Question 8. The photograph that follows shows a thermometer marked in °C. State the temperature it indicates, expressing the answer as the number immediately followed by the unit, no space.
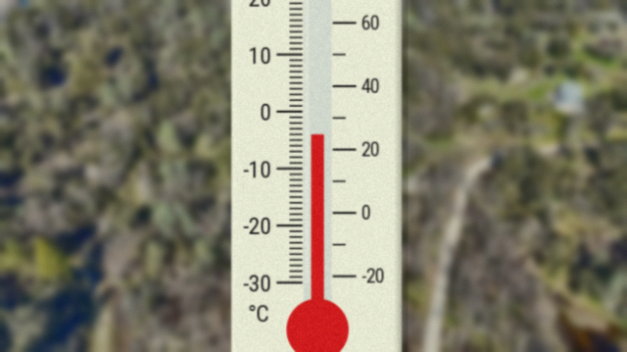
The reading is -4°C
